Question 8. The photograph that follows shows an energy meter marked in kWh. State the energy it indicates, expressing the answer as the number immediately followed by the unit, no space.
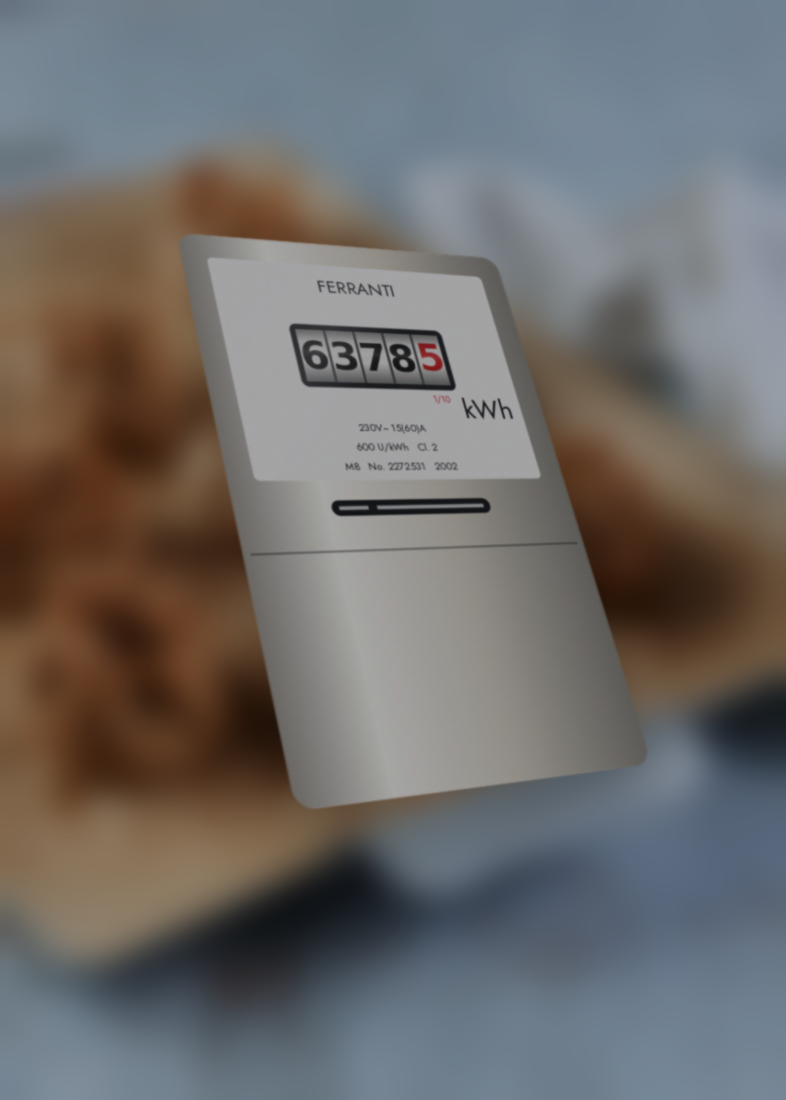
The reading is 6378.5kWh
